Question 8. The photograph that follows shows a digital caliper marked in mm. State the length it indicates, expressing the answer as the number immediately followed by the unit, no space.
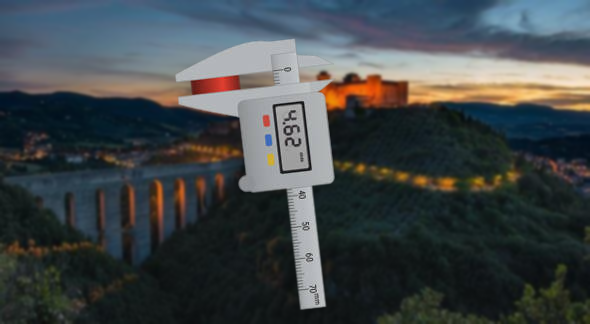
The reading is 4.62mm
